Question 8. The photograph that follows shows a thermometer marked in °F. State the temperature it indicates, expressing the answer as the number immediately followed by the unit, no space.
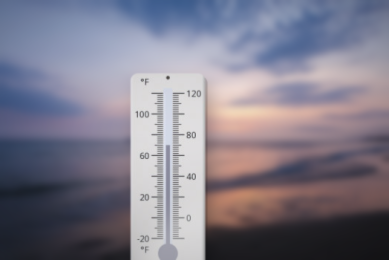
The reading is 70°F
